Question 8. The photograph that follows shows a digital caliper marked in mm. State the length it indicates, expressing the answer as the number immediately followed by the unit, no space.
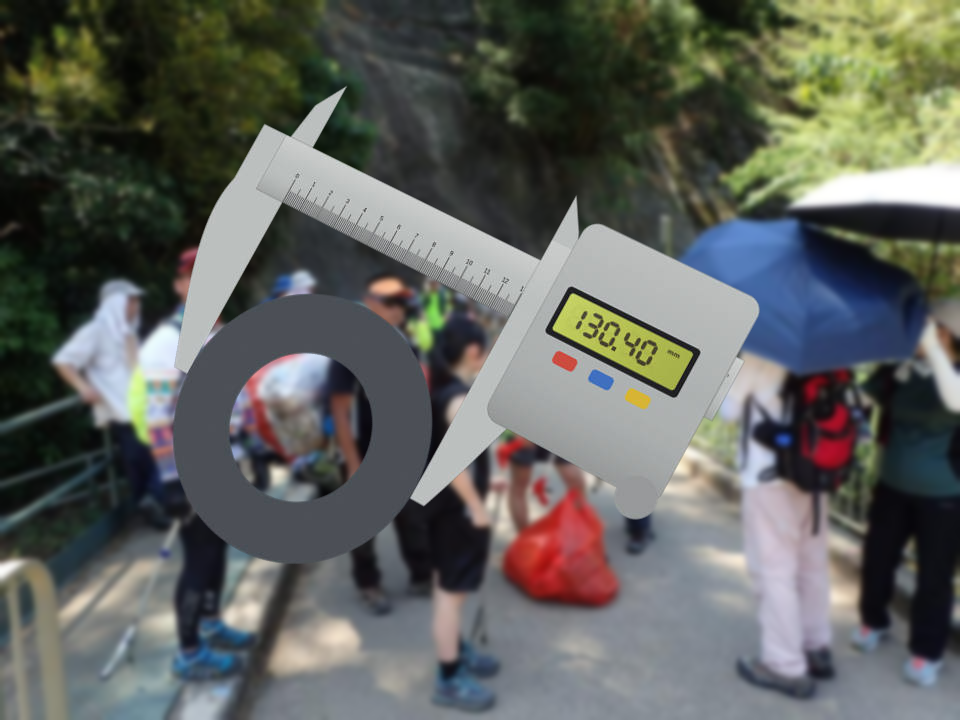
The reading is 130.40mm
